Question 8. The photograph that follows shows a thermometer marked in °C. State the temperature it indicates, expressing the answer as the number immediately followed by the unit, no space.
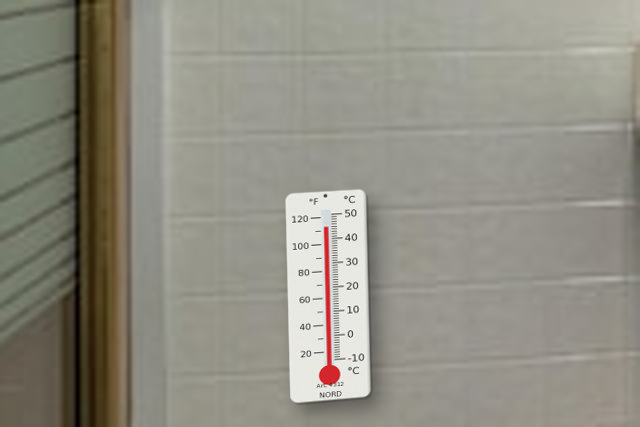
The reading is 45°C
